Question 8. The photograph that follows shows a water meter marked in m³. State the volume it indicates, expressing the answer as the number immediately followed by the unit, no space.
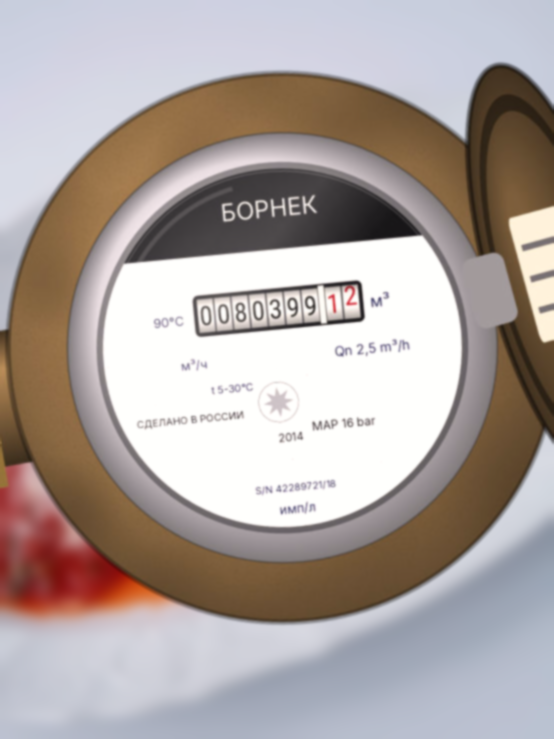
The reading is 80399.12m³
